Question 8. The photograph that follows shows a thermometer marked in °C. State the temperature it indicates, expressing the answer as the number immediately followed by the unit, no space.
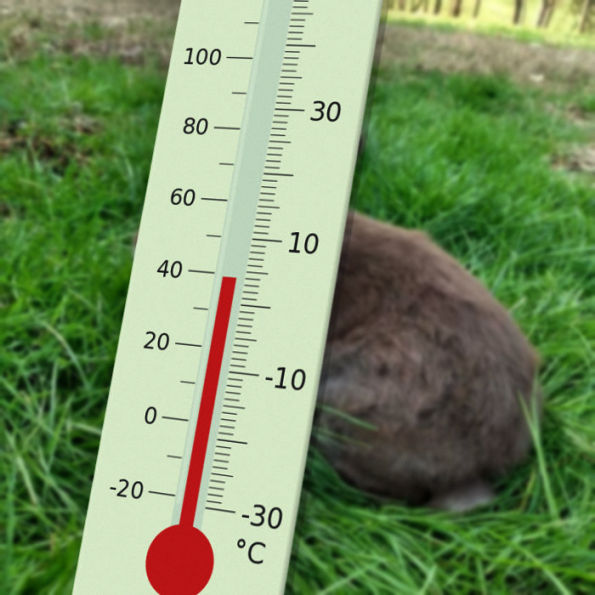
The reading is 4°C
